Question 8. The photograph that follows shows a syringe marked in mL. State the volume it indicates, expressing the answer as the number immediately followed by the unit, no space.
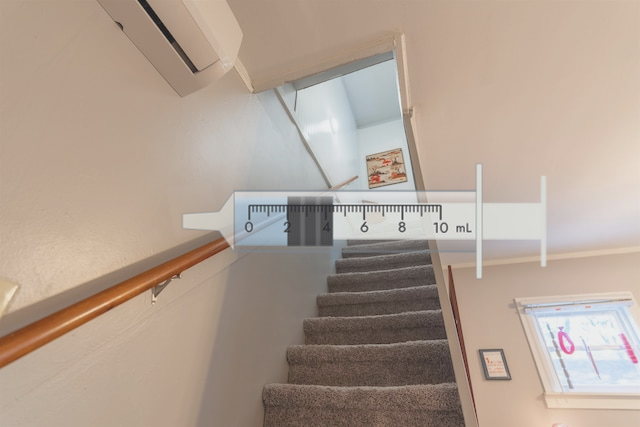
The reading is 2mL
